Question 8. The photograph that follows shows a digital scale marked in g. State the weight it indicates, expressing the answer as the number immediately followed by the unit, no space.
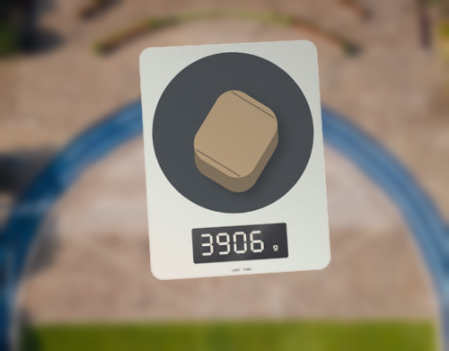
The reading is 3906g
